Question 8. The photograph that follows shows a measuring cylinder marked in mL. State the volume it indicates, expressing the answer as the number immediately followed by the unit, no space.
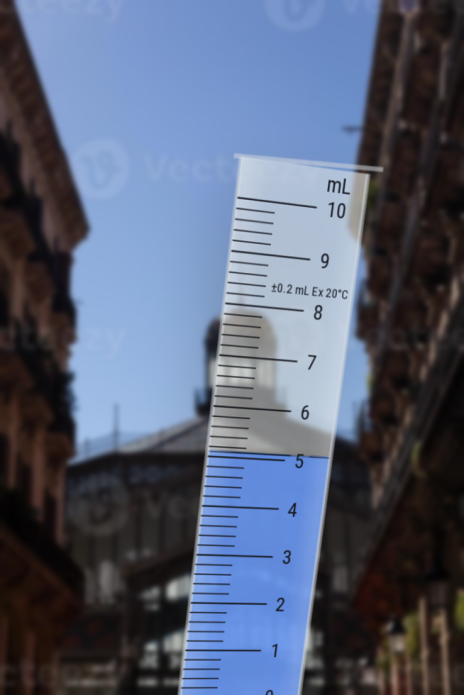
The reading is 5.1mL
